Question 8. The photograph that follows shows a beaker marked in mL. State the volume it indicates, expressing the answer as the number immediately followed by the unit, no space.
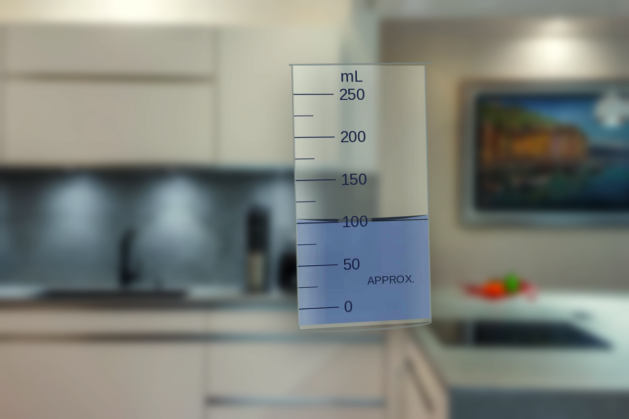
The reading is 100mL
